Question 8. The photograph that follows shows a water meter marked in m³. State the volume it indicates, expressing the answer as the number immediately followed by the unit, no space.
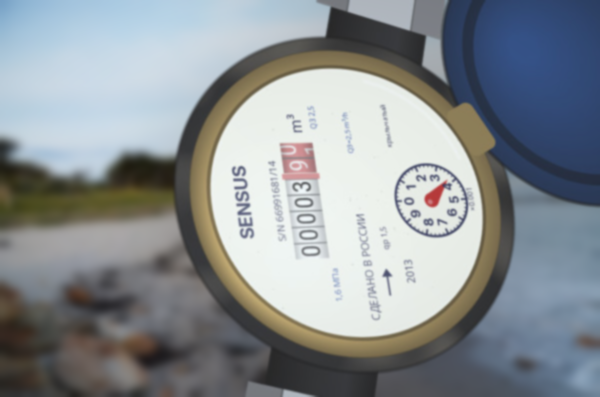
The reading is 3.903m³
